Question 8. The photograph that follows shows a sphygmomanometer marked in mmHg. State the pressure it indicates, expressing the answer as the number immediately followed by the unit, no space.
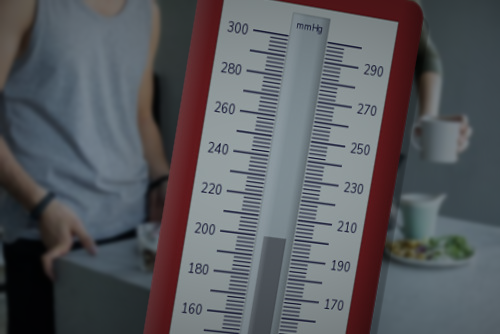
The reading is 200mmHg
